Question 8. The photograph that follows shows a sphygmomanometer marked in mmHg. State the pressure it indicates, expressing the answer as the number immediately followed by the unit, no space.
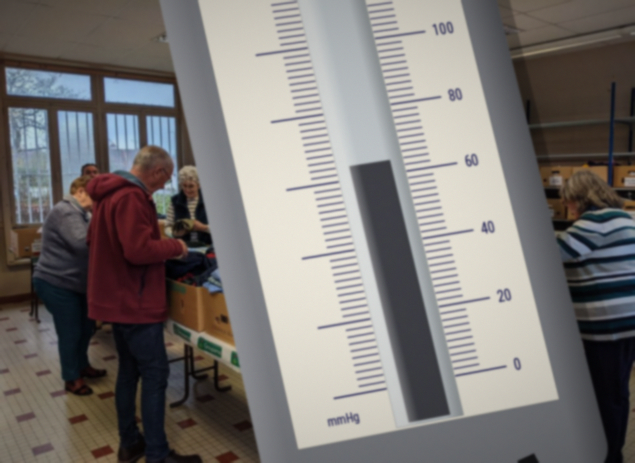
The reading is 64mmHg
